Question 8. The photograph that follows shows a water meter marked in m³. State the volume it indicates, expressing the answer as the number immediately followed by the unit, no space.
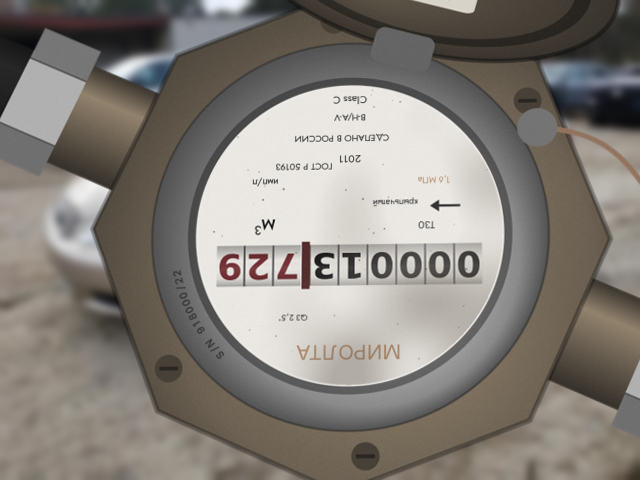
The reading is 13.729m³
